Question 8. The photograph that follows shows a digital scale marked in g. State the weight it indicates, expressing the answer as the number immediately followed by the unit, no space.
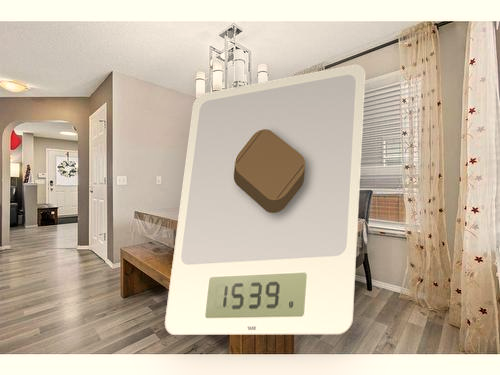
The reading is 1539g
